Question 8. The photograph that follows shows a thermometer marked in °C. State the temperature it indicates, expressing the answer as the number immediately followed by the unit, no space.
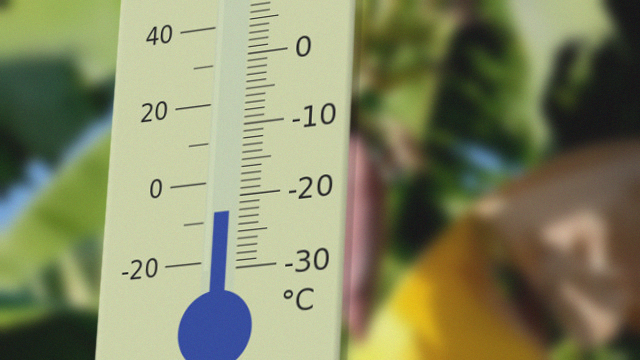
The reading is -22°C
